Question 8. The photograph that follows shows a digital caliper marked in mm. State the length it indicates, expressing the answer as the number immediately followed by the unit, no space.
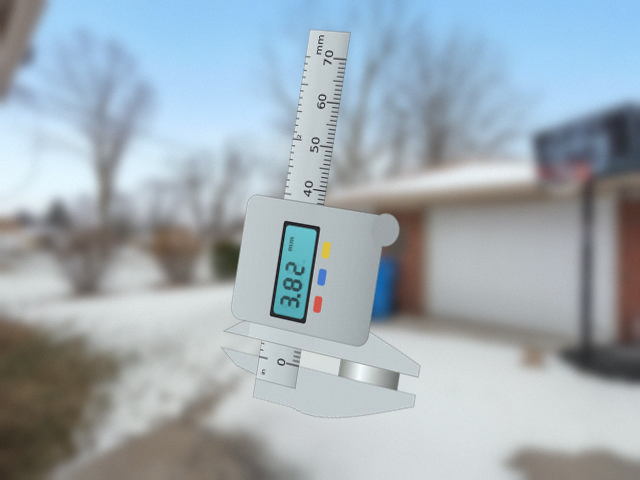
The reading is 3.82mm
